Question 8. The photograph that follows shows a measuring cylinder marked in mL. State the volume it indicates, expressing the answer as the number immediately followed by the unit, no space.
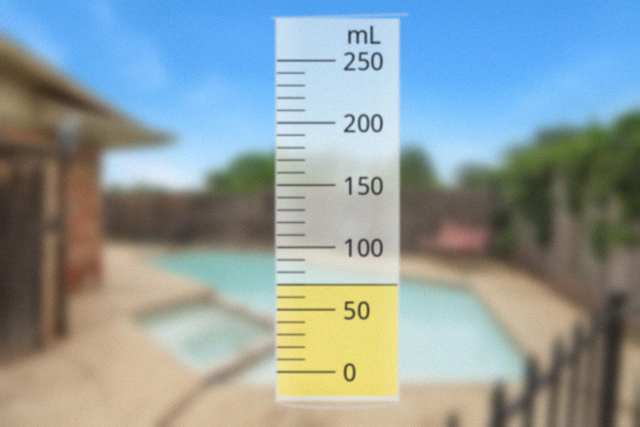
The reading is 70mL
